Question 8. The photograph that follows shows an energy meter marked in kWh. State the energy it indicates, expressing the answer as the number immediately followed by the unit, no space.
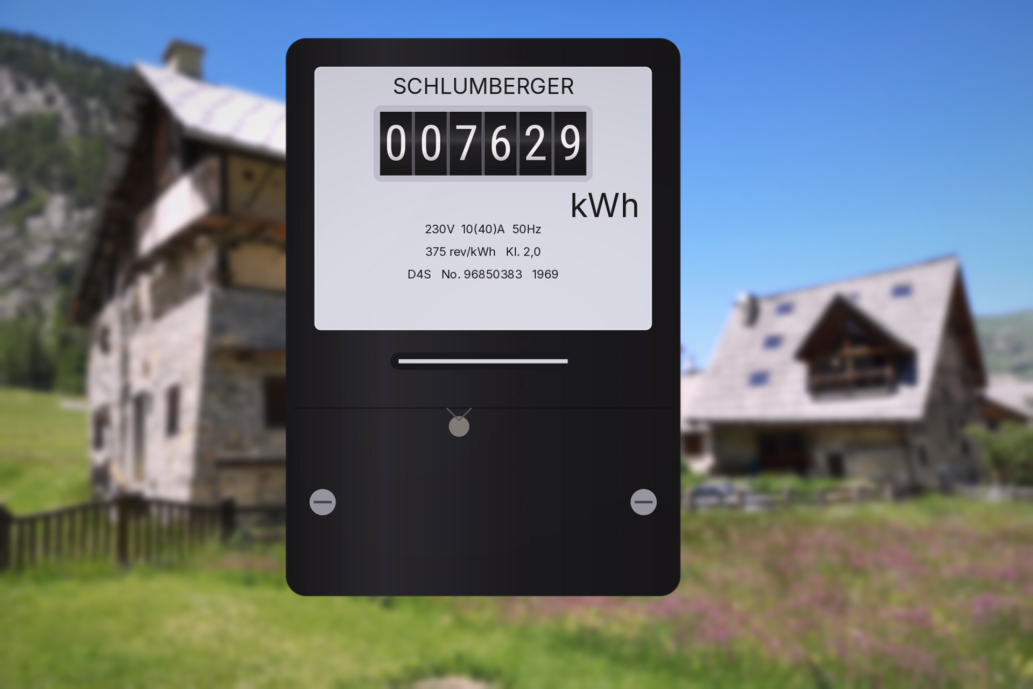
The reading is 7629kWh
